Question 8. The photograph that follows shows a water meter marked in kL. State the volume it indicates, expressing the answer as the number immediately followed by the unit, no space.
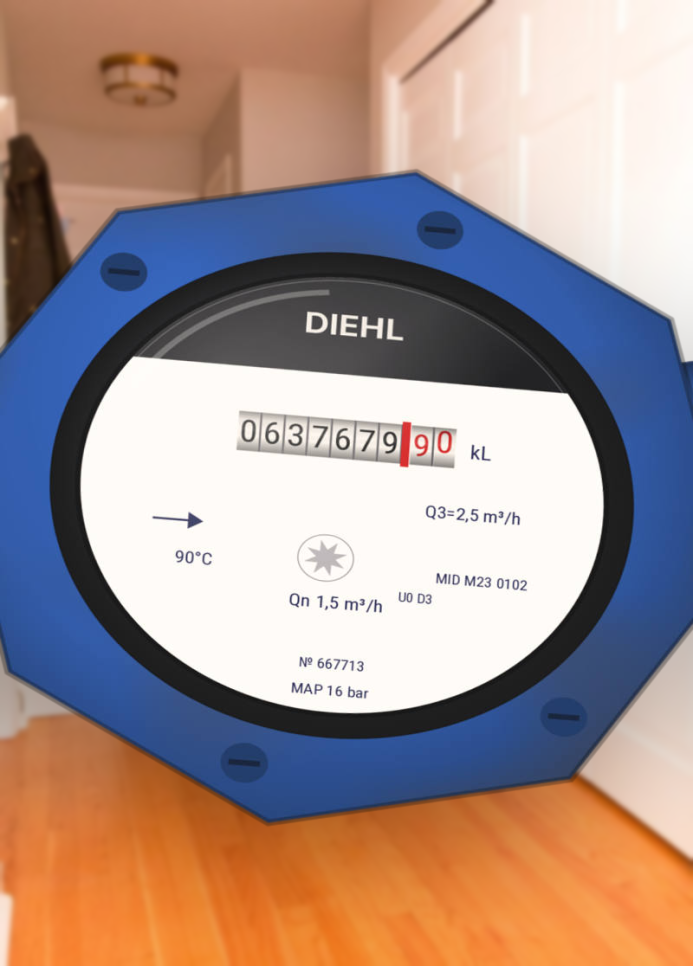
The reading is 637679.90kL
